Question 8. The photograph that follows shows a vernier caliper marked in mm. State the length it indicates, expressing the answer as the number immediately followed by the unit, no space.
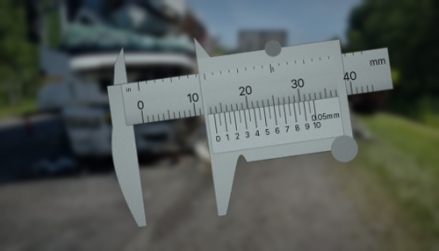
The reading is 13.6mm
